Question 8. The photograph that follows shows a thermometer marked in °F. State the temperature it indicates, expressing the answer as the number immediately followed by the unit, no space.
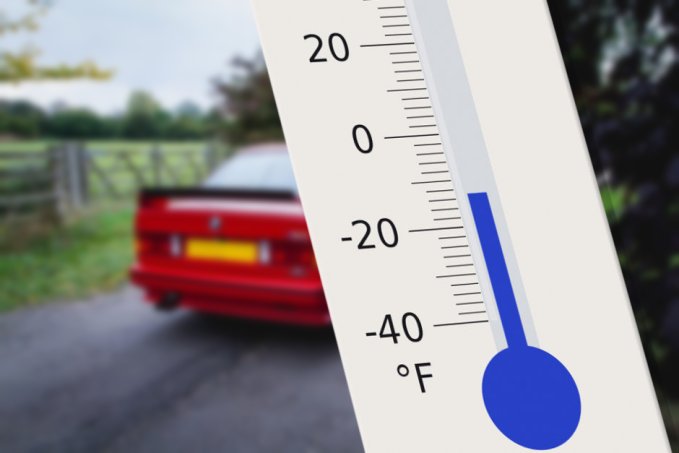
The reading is -13°F
